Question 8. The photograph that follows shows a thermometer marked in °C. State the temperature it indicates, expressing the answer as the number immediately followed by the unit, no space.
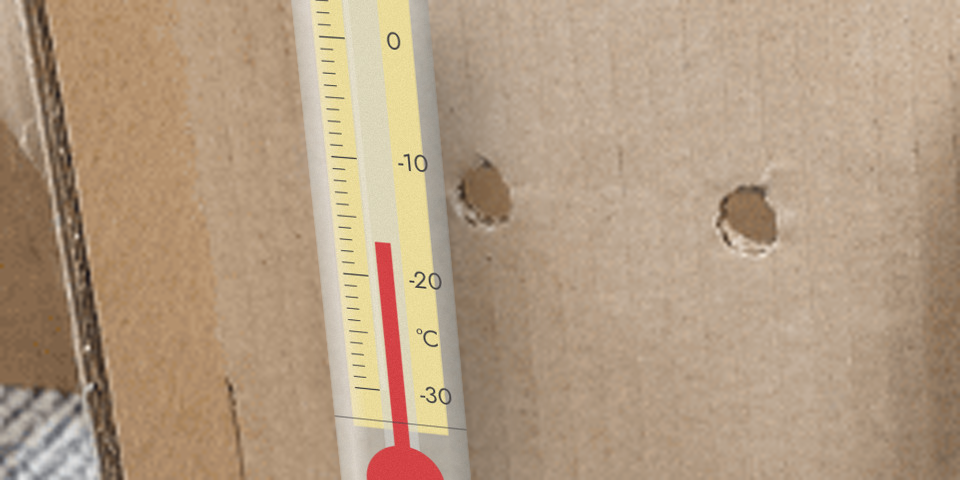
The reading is -17°C
